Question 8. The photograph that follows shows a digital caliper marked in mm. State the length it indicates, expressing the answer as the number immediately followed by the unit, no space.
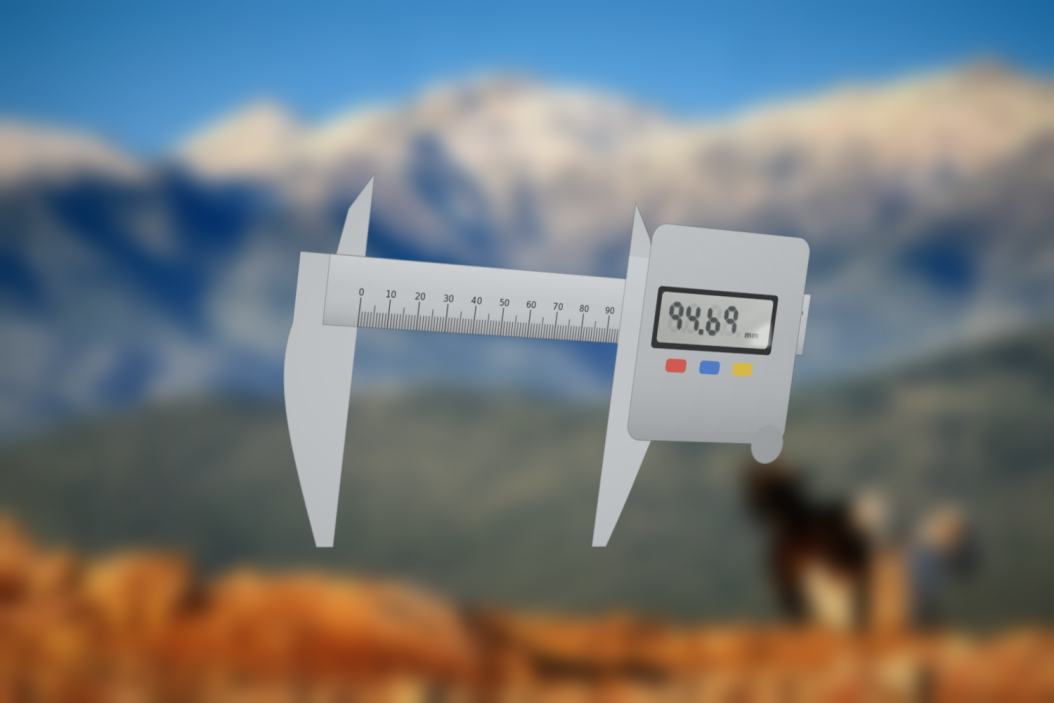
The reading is 94.69mm
